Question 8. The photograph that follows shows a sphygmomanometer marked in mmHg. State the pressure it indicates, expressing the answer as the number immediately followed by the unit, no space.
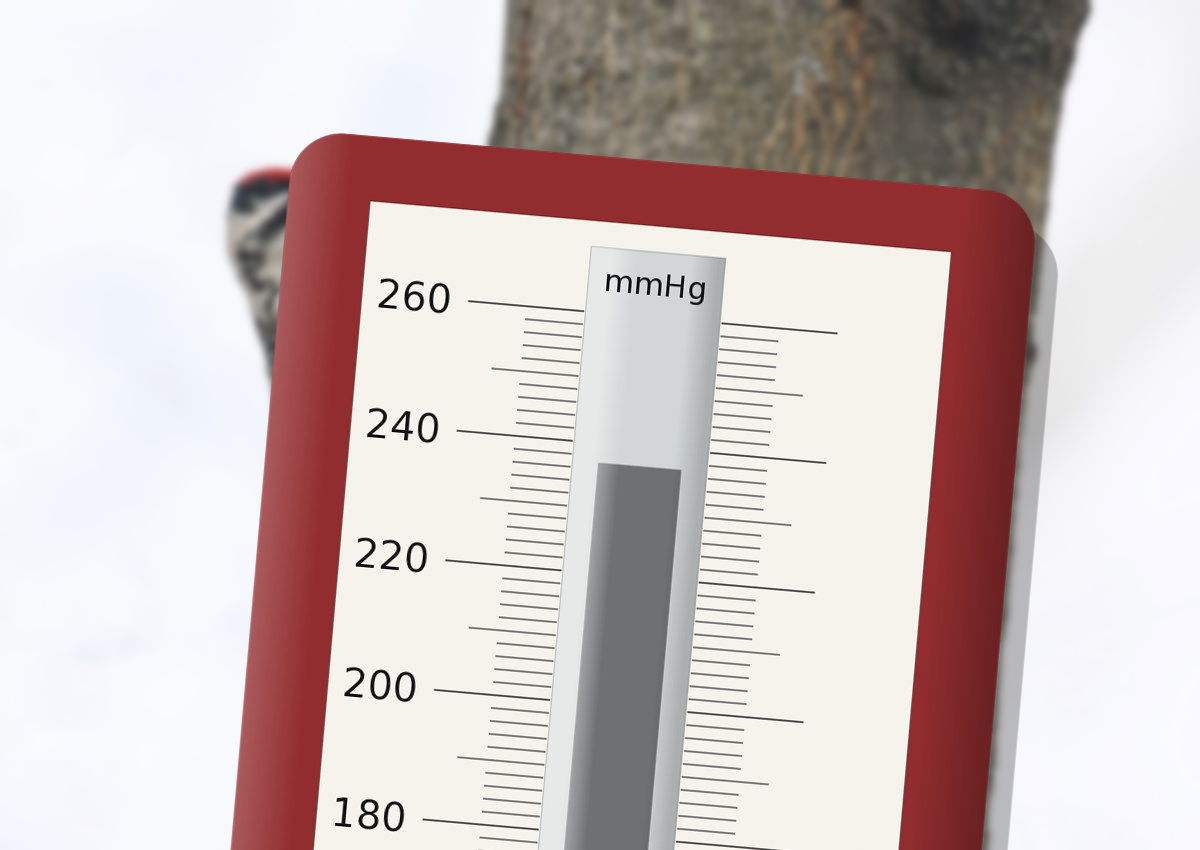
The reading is 237mmHg
